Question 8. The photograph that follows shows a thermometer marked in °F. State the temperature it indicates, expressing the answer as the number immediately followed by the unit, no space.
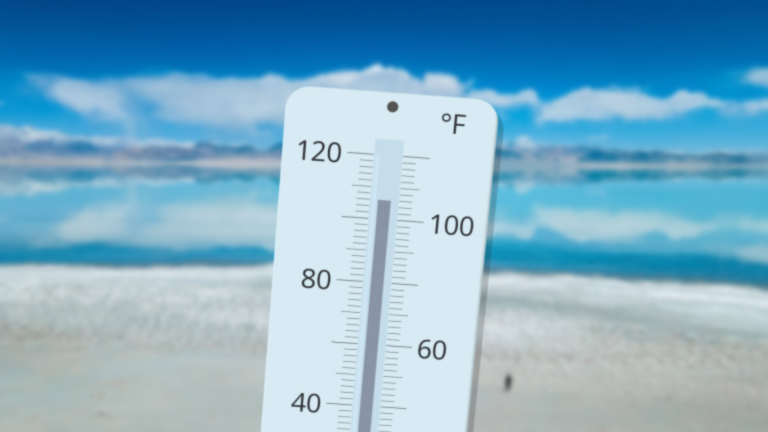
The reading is 106°F
